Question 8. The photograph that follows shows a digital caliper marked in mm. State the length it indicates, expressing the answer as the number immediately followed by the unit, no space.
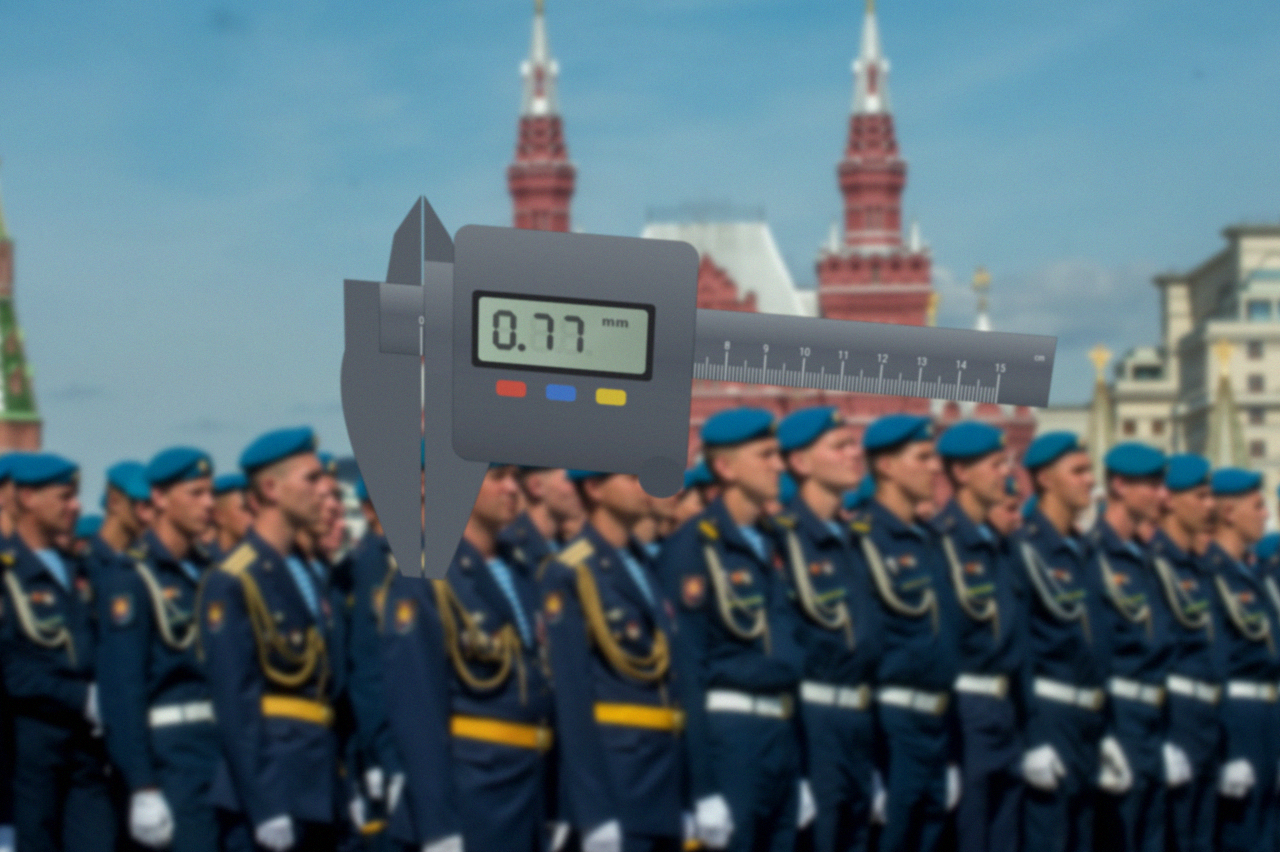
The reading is 0.77mm
